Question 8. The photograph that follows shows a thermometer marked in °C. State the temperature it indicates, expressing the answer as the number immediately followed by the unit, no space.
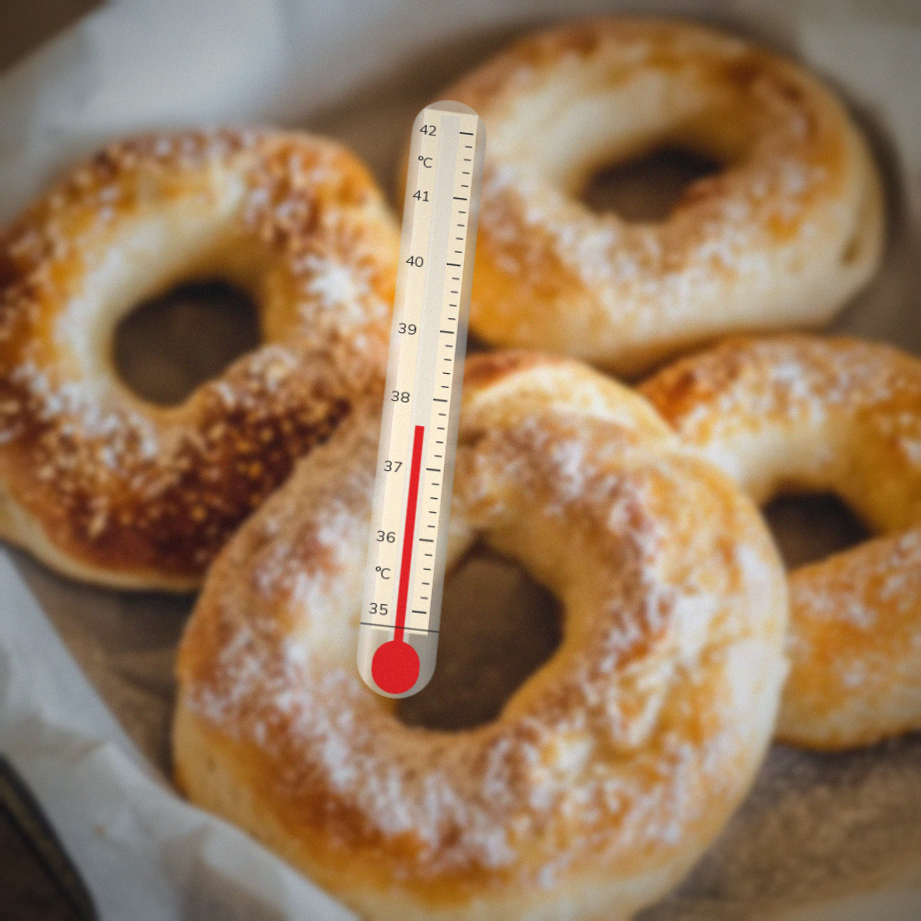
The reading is 37.6°C
